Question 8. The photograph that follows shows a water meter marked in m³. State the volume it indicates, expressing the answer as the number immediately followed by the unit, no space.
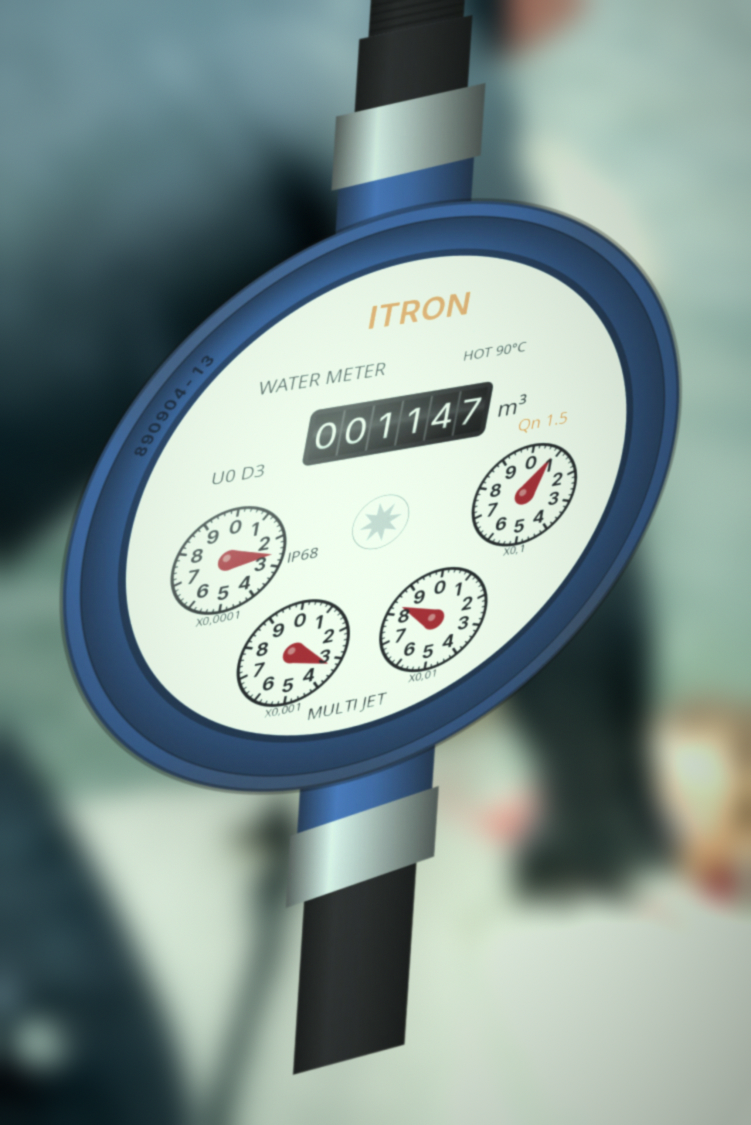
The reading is 1147.0832m³
